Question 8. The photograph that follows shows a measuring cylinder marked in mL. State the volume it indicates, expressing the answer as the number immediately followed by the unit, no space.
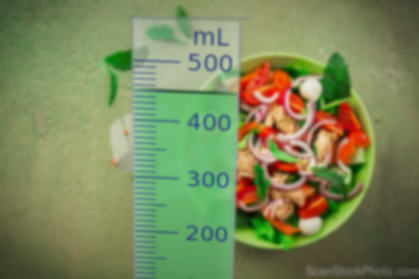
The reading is 450mL
